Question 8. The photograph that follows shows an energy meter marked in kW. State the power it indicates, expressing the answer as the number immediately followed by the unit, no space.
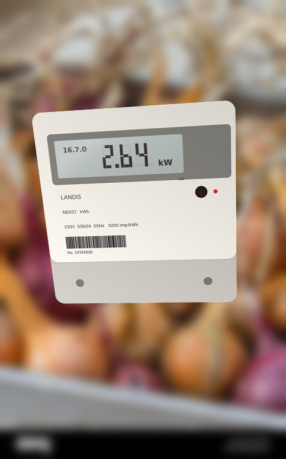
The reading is 2.64kW
